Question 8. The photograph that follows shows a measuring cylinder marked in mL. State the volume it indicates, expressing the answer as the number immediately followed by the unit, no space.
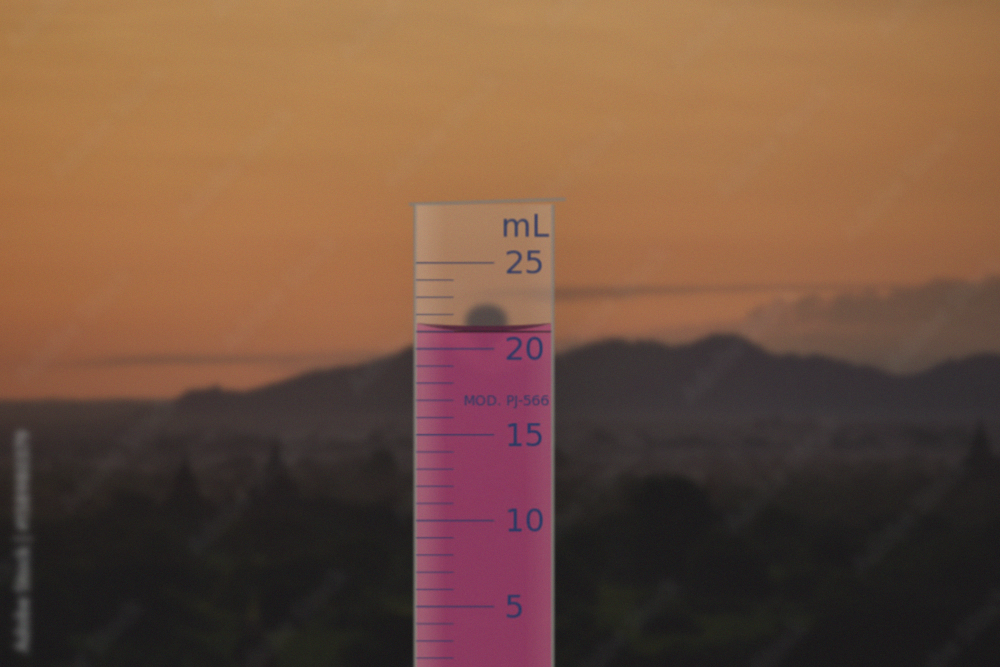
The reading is 21mL
